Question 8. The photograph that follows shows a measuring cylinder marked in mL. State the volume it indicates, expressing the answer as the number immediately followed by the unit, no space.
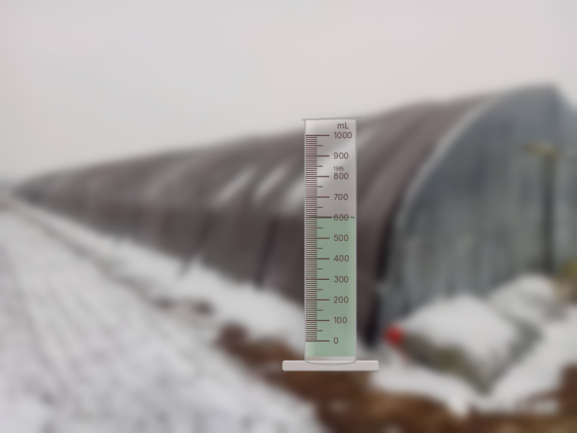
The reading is 600mL
